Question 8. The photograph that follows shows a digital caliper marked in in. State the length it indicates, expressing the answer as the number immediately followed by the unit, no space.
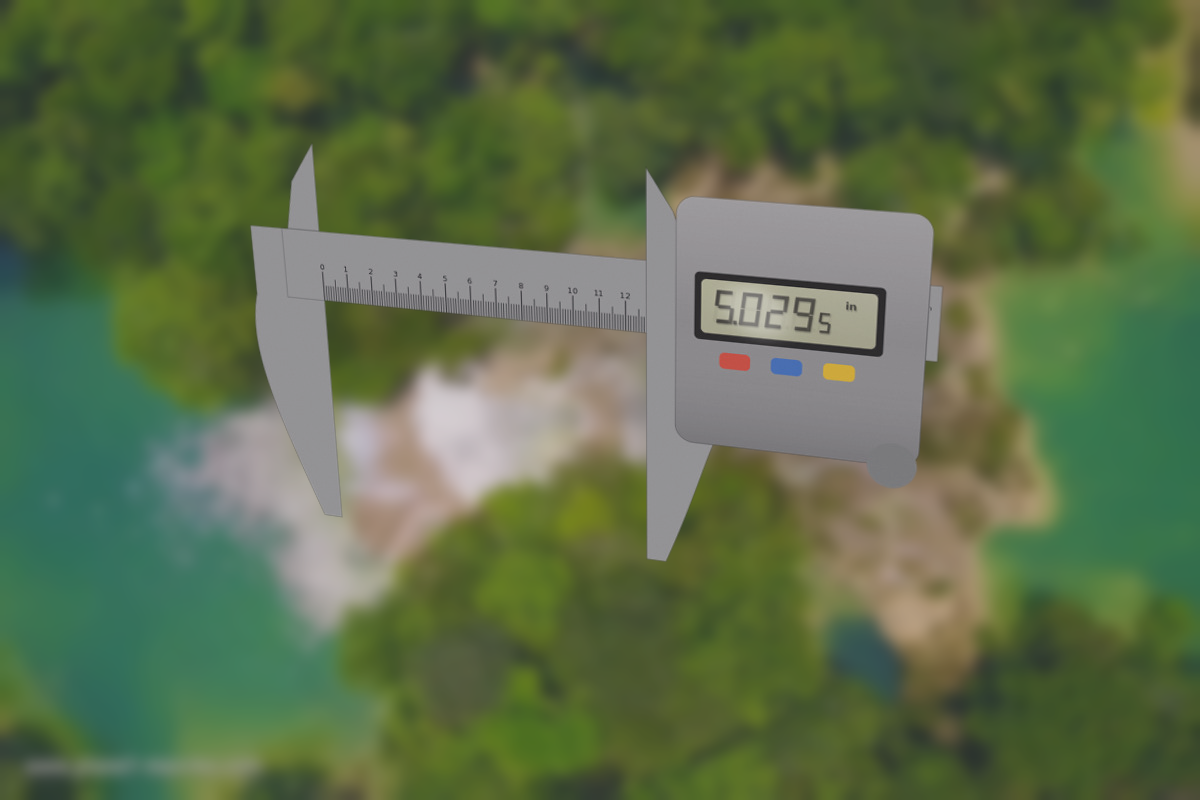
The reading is 5.0295in
